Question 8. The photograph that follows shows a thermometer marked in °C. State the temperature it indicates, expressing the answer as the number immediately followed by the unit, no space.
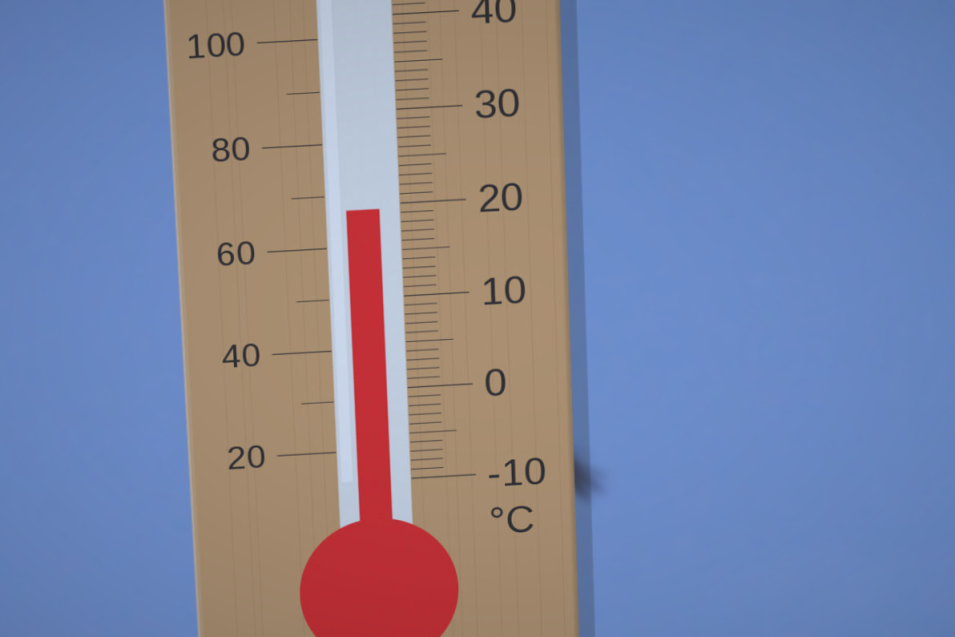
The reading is 19.5°C
